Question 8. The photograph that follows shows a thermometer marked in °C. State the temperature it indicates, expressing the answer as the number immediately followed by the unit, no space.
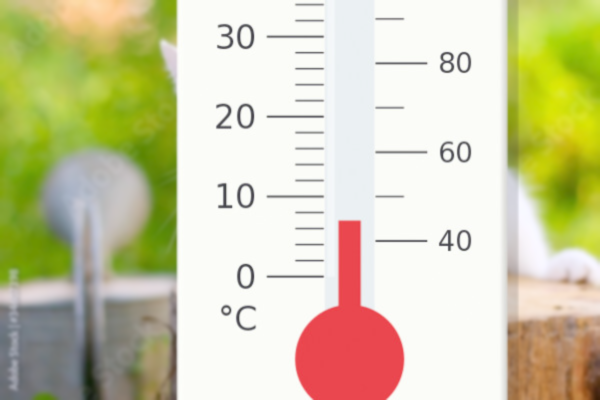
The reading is 7°C
